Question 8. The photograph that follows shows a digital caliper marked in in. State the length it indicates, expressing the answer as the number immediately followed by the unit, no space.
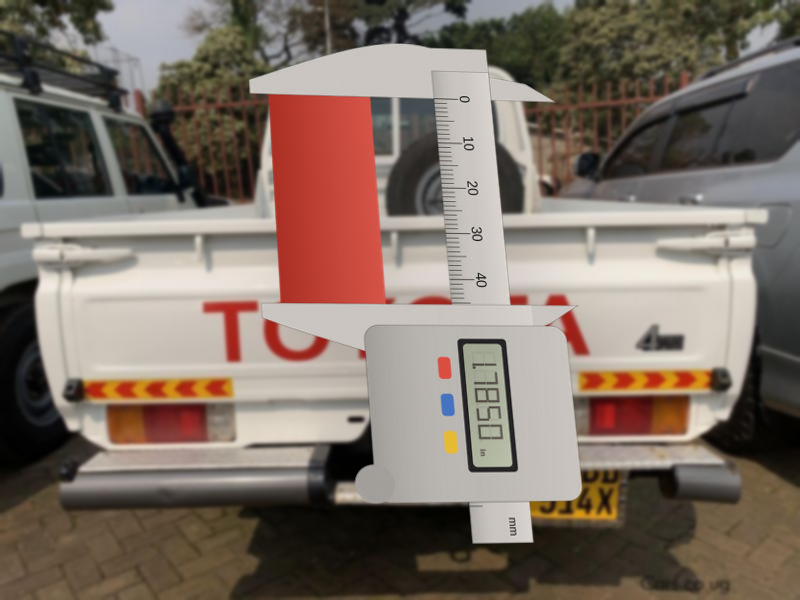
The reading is 1.7850in
